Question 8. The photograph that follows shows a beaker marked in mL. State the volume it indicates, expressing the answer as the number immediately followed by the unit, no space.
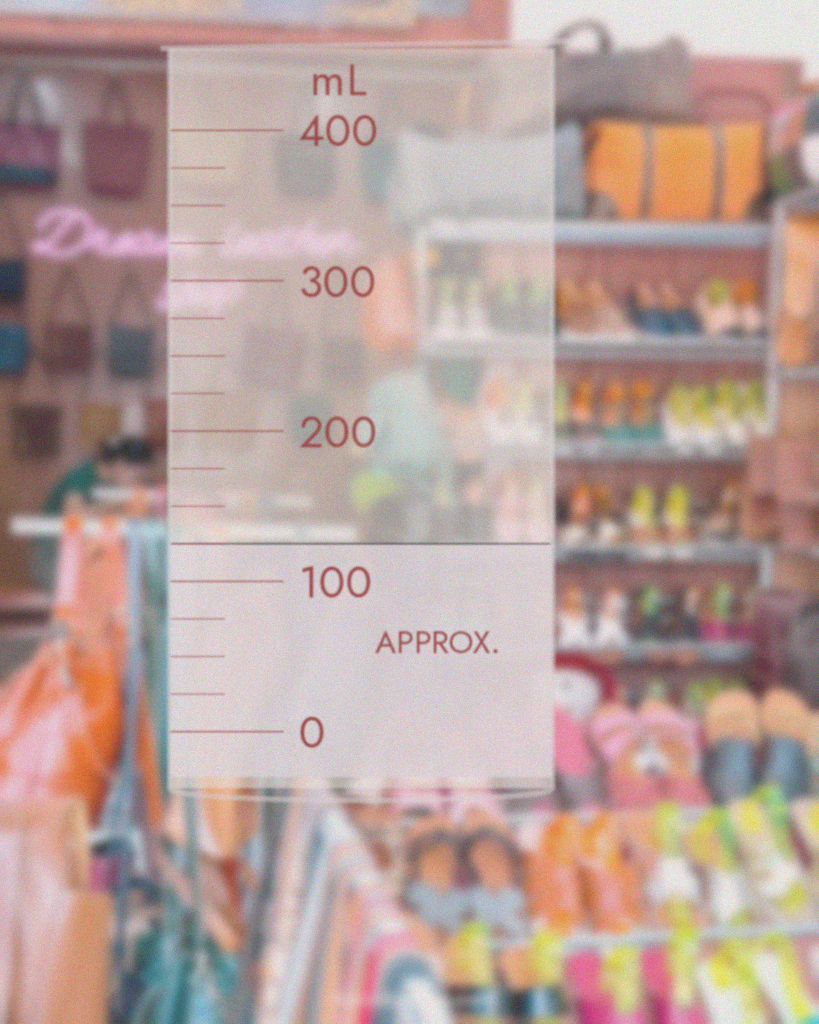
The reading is 125mL
